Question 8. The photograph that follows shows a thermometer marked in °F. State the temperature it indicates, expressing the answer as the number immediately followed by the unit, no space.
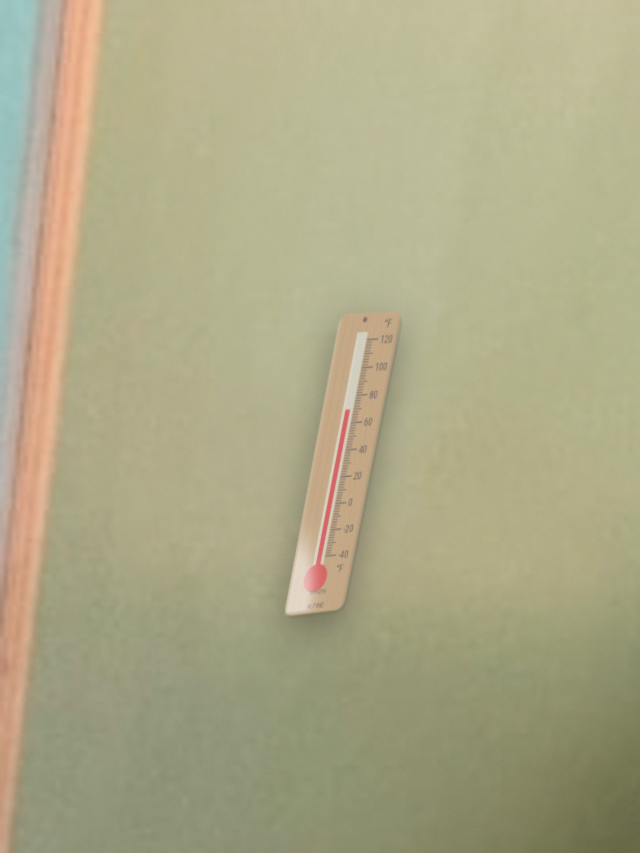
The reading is 70°F
